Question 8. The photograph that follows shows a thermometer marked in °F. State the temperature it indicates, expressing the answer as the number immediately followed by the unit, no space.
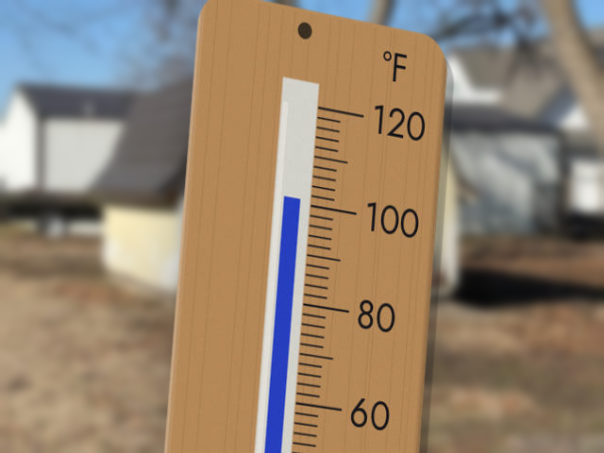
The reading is 101°F
